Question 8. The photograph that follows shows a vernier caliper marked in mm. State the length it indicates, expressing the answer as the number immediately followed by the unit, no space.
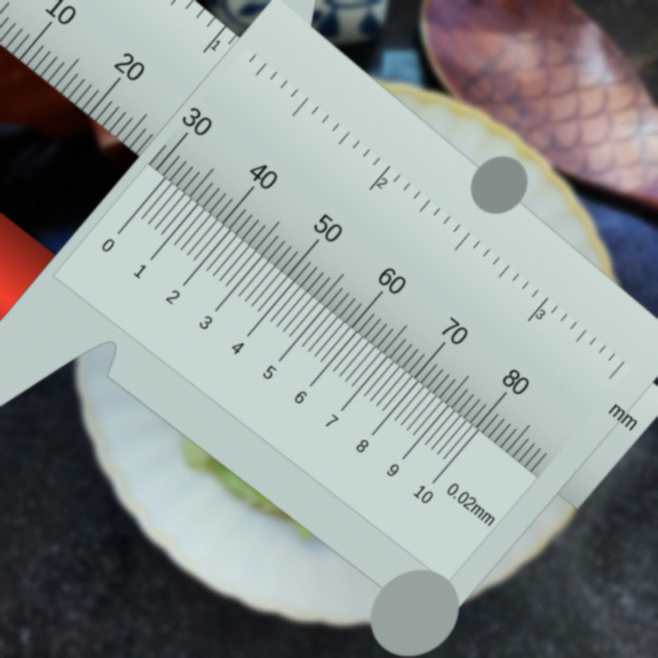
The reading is 31.4mm
